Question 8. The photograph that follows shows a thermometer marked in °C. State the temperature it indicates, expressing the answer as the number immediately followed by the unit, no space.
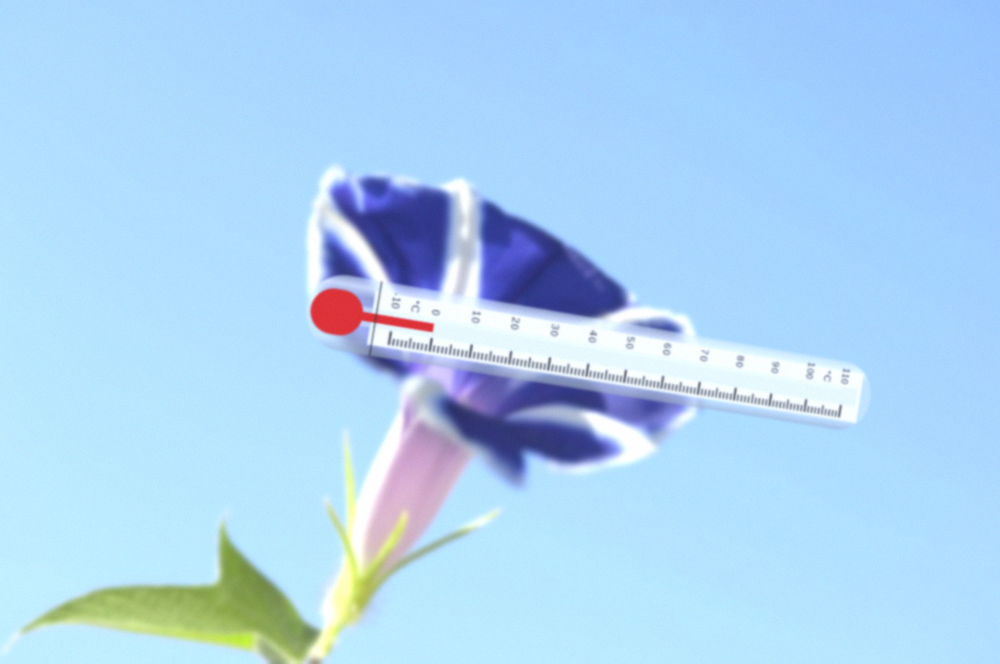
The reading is 0°C
